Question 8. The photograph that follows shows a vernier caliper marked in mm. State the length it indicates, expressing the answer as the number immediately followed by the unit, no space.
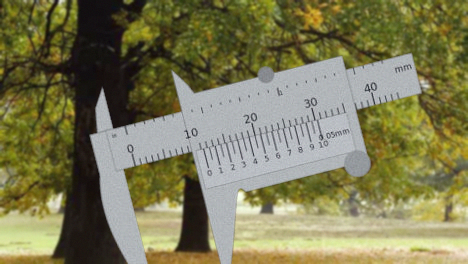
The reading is 11.4mm
